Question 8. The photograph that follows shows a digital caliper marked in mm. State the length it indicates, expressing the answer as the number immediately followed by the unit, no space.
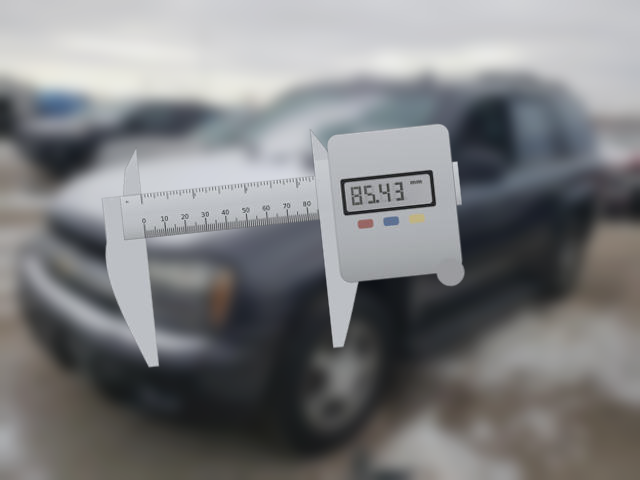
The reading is 85.43mm
